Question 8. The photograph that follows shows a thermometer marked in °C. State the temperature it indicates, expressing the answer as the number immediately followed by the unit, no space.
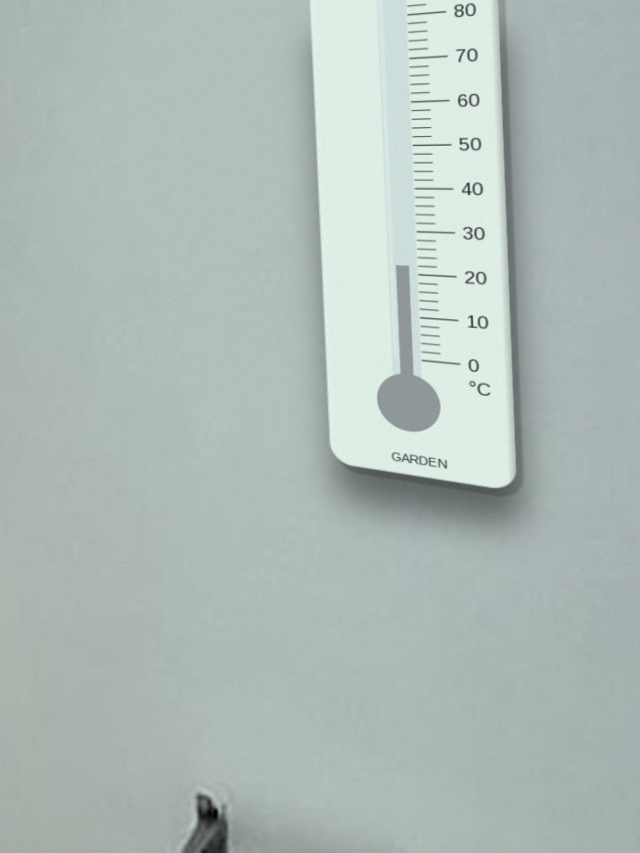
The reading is 22°C
